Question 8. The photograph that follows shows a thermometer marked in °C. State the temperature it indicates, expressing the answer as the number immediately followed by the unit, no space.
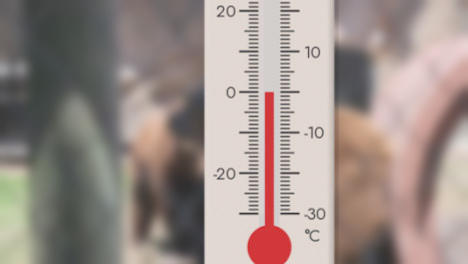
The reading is 0°C
